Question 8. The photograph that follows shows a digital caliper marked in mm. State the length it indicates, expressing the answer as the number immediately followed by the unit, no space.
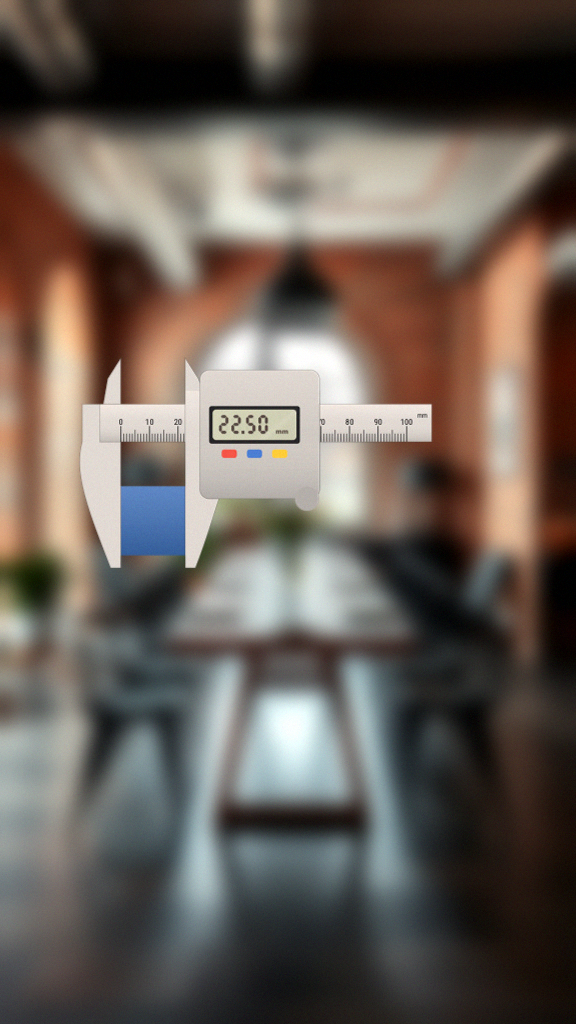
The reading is 22.50mm
